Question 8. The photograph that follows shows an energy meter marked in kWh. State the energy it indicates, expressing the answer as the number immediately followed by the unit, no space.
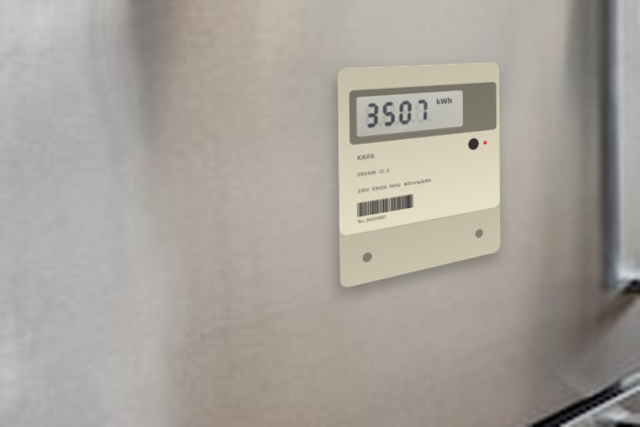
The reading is 3507kWh
